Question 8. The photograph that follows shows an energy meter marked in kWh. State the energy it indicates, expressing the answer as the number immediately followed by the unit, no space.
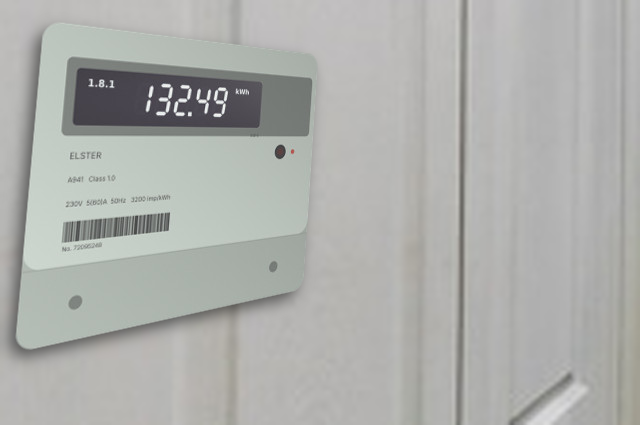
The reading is 132.49kWh
